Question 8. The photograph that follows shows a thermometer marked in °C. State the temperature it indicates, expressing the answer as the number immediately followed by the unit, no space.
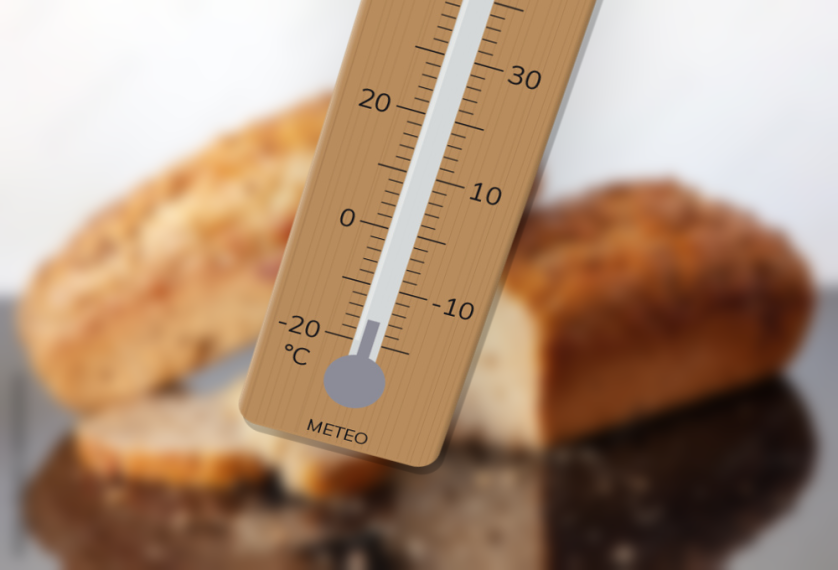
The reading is -16°C
